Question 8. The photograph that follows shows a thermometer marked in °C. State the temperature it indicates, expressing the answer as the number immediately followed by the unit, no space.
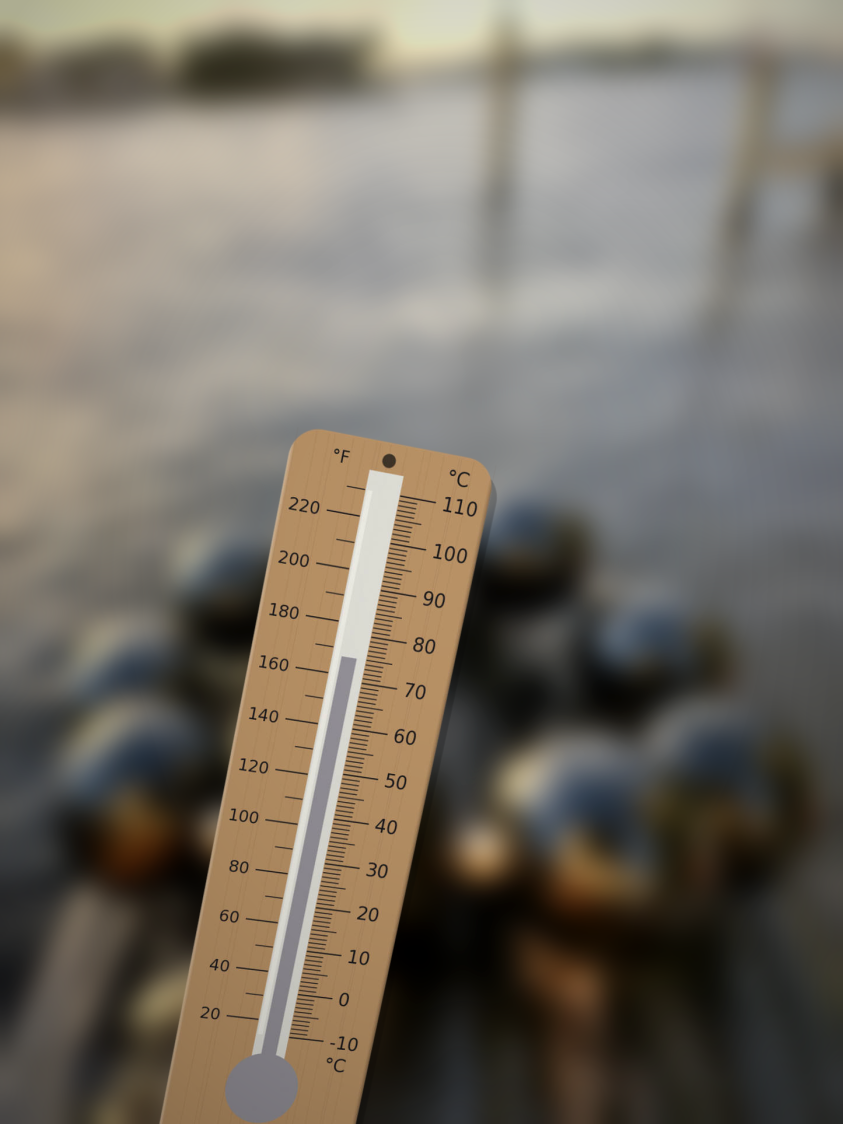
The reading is 75°C
